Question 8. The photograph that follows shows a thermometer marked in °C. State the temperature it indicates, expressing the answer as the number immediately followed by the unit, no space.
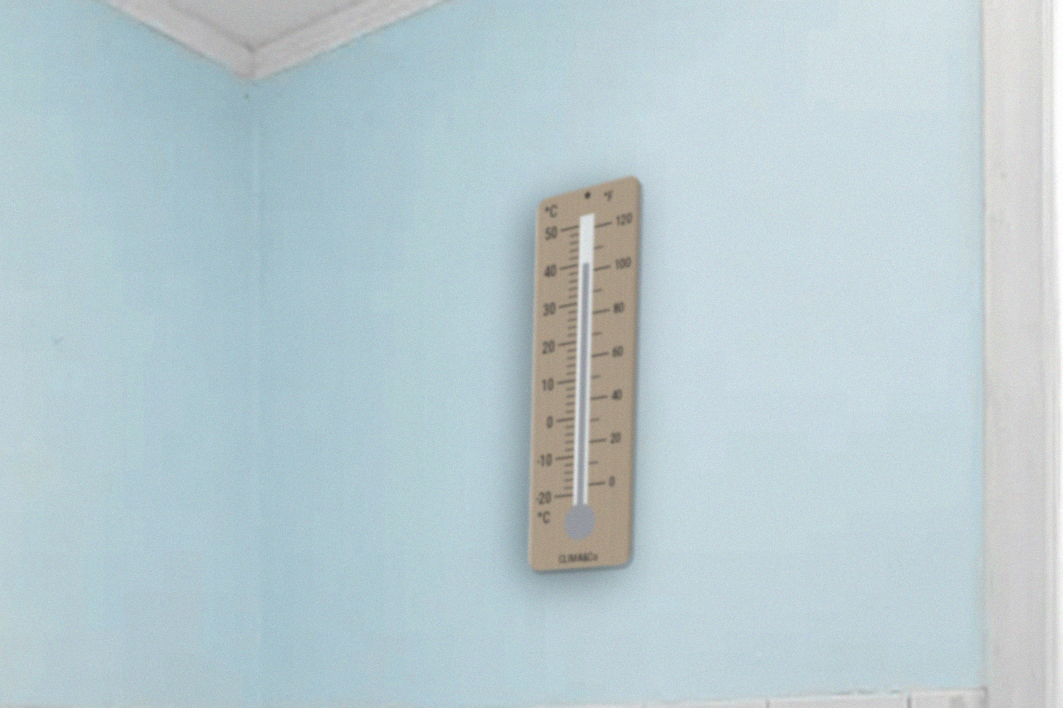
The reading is 40°C
